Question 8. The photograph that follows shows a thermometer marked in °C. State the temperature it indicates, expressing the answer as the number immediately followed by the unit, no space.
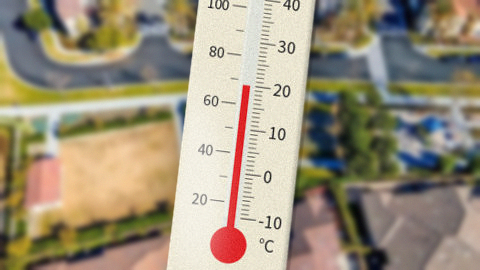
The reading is 20°C
